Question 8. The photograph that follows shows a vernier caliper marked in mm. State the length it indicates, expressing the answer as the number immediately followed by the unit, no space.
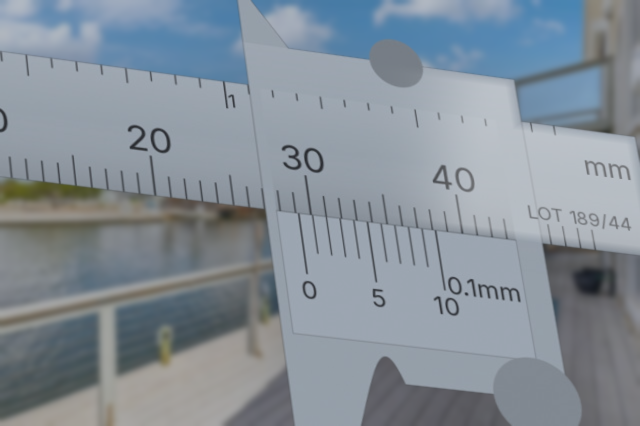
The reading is 29.2mm
